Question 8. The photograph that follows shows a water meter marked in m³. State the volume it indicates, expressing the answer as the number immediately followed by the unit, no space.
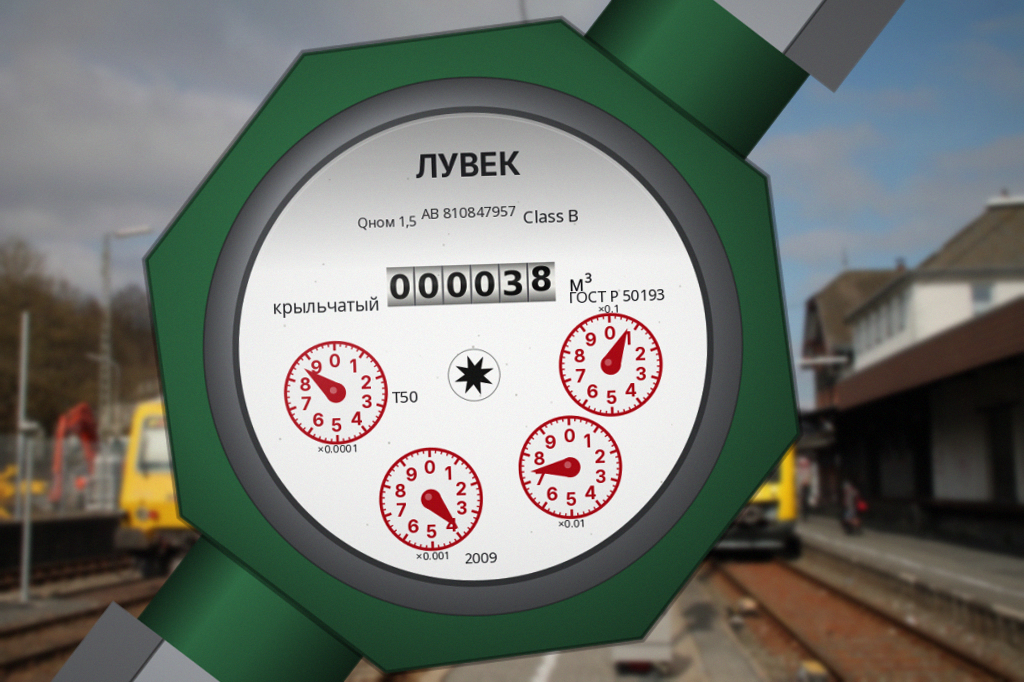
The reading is 38.0738m³
